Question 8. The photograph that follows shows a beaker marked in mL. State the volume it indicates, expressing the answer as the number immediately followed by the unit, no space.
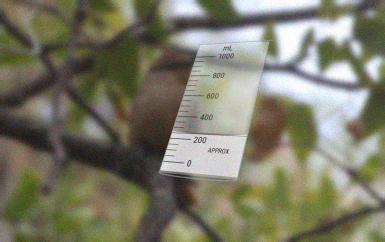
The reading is 250mL
